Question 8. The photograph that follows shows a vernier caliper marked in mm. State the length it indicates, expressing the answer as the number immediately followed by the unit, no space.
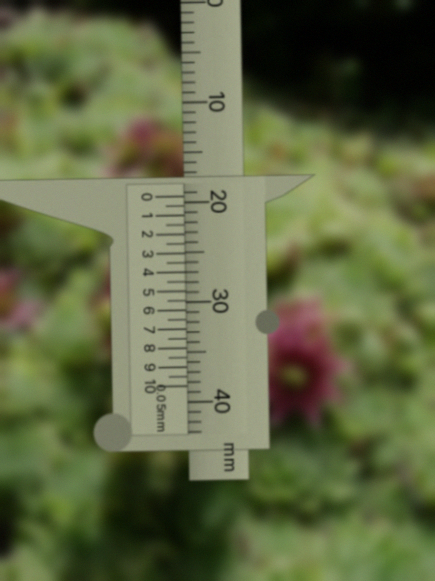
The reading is 19.4mm
